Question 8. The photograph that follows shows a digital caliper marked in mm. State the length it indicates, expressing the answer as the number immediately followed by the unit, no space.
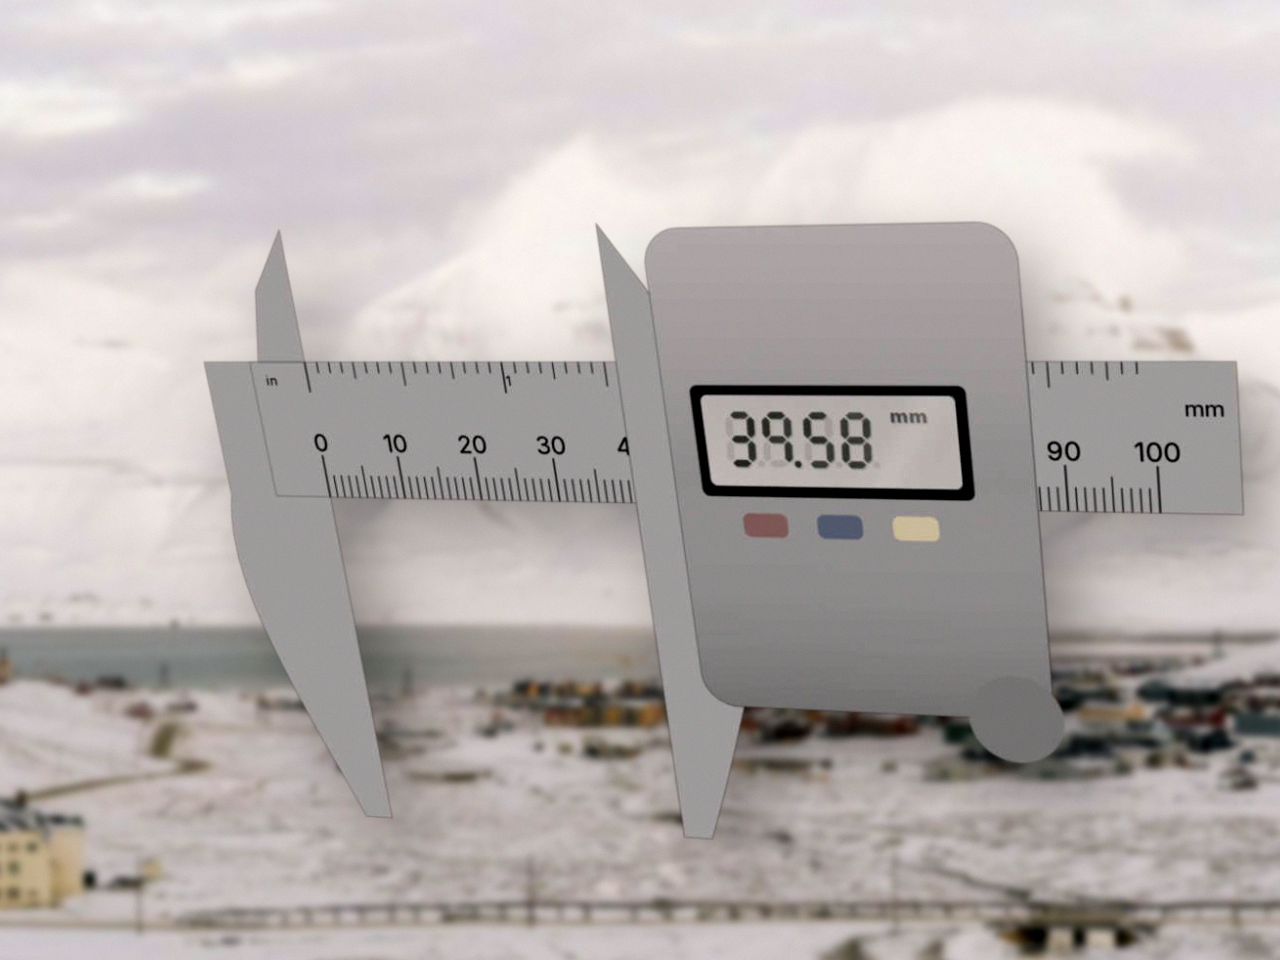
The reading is 39.58mm
